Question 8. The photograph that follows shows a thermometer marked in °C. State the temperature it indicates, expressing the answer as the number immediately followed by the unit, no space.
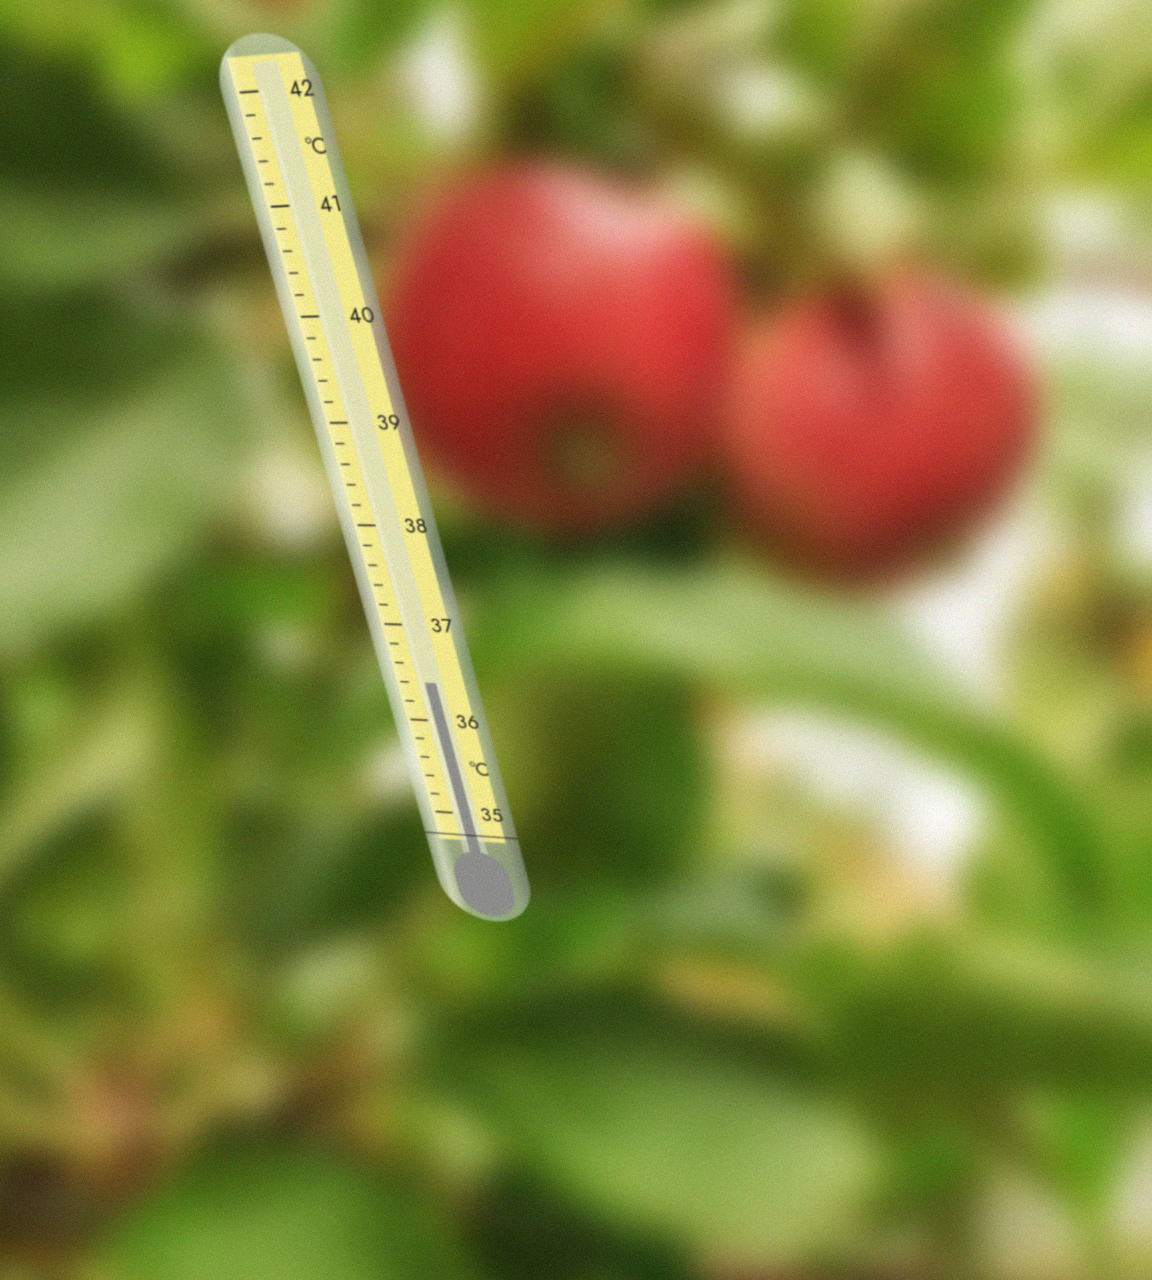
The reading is 36.4°C
